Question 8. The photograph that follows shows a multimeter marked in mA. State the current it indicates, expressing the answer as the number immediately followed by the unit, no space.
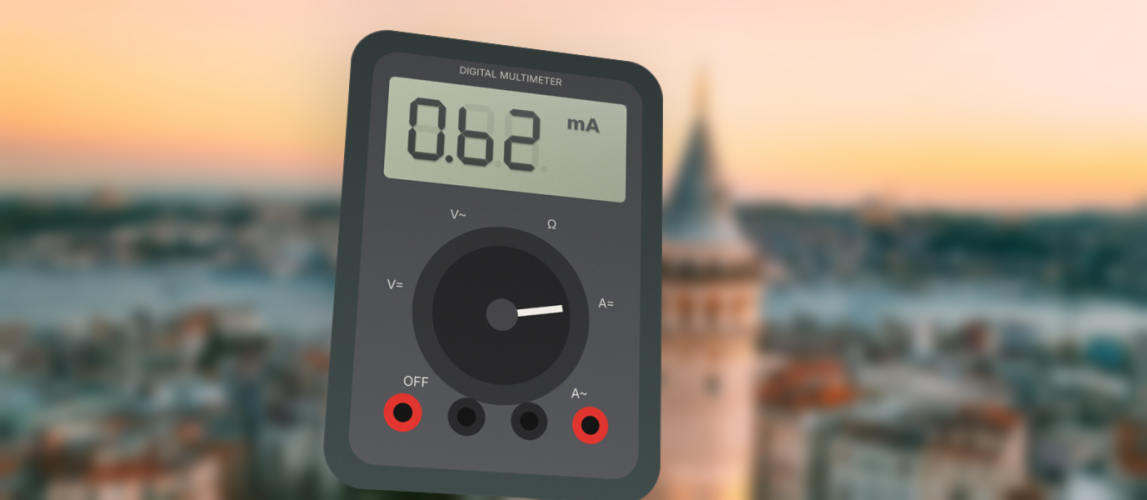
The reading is 0.62mA
